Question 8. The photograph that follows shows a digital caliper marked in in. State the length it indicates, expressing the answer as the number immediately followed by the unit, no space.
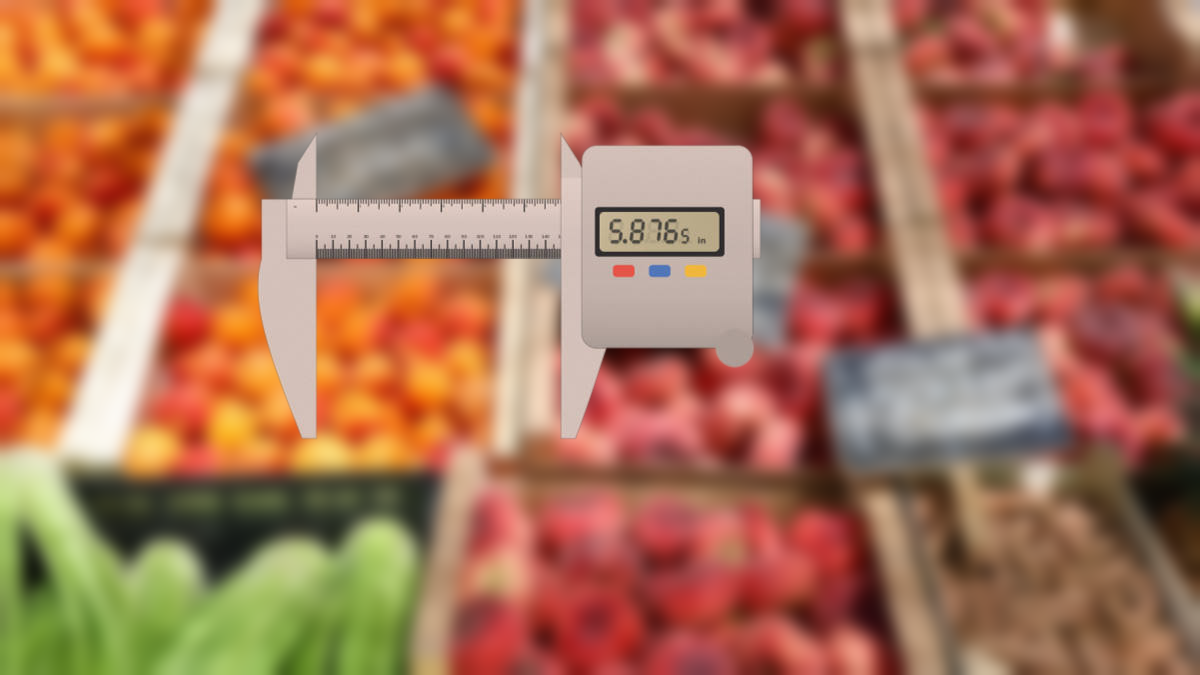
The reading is 5.8765in
